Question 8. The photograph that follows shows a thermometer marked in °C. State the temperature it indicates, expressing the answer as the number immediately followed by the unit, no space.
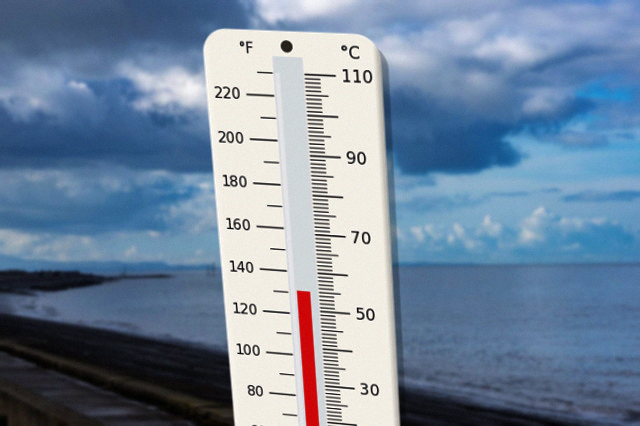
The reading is 55°C
